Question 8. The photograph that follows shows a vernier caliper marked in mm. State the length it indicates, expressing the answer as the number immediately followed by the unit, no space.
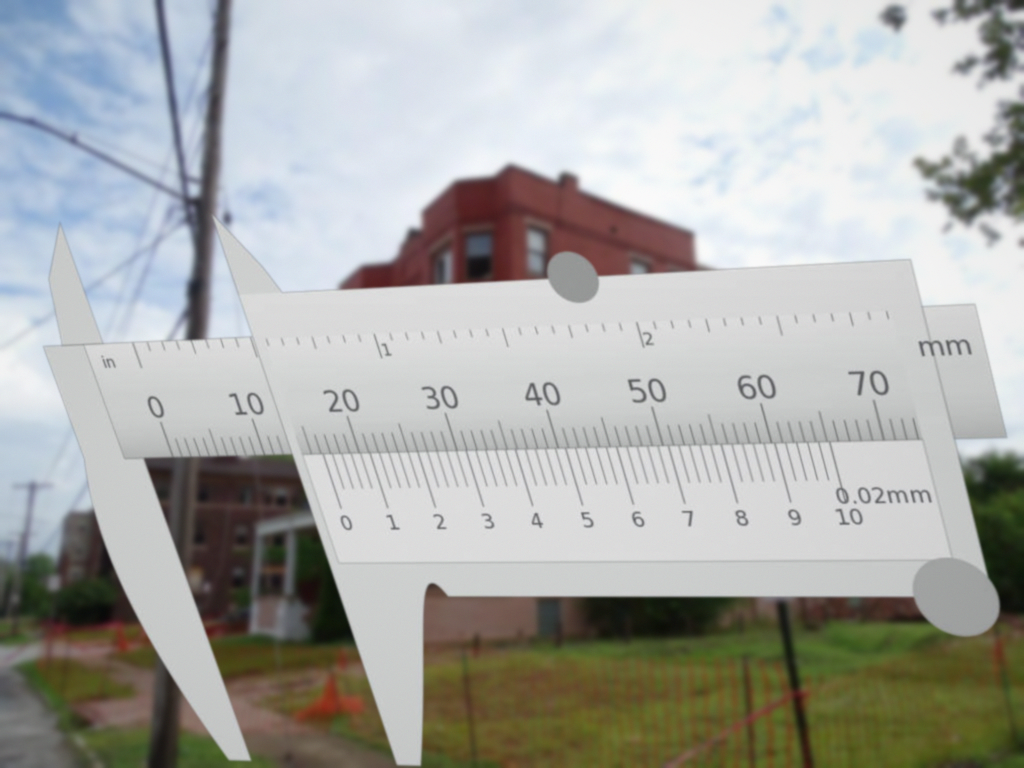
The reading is 16.2mm
